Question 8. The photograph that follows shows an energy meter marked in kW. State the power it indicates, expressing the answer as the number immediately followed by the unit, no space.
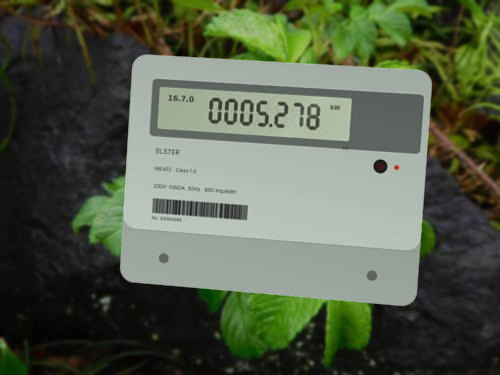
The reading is 5.278kW
